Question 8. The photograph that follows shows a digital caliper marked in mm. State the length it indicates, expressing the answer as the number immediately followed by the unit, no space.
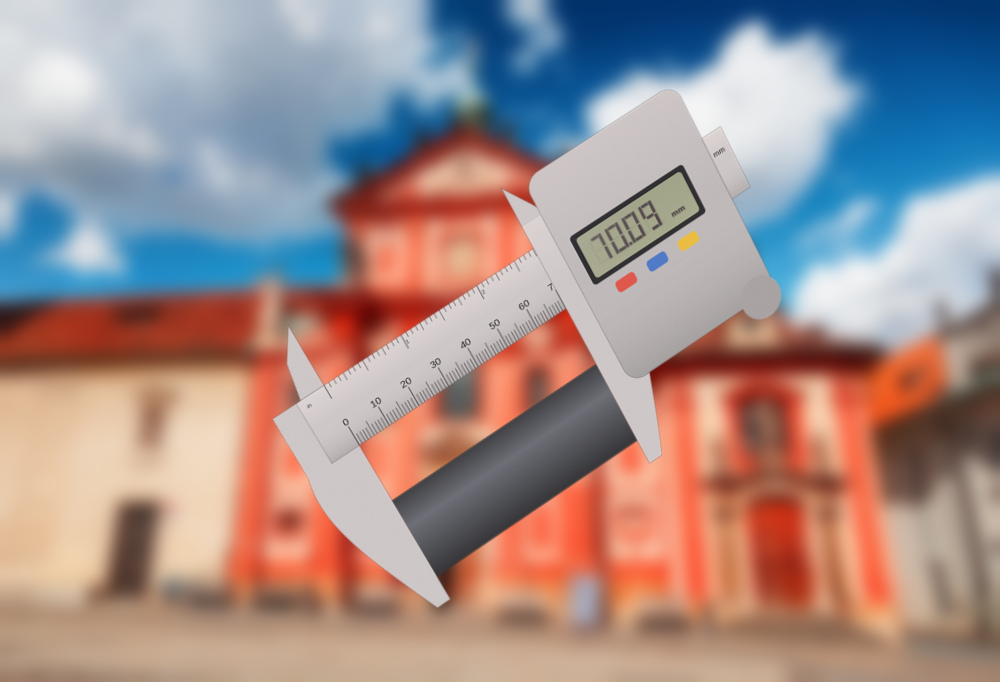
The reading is 70.09mm
